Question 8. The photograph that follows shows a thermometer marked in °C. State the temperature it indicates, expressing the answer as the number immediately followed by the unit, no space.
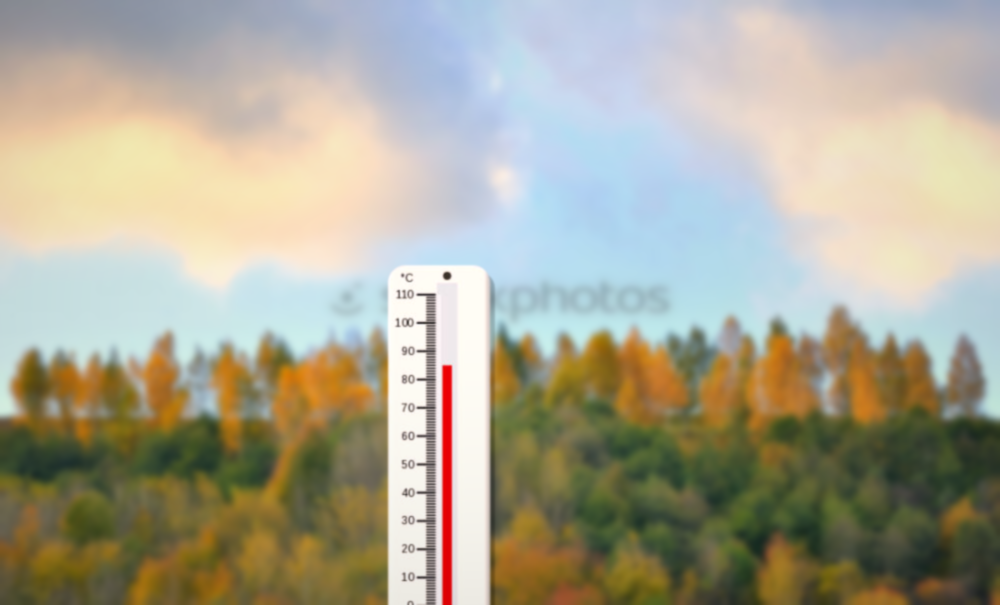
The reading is 85°C
